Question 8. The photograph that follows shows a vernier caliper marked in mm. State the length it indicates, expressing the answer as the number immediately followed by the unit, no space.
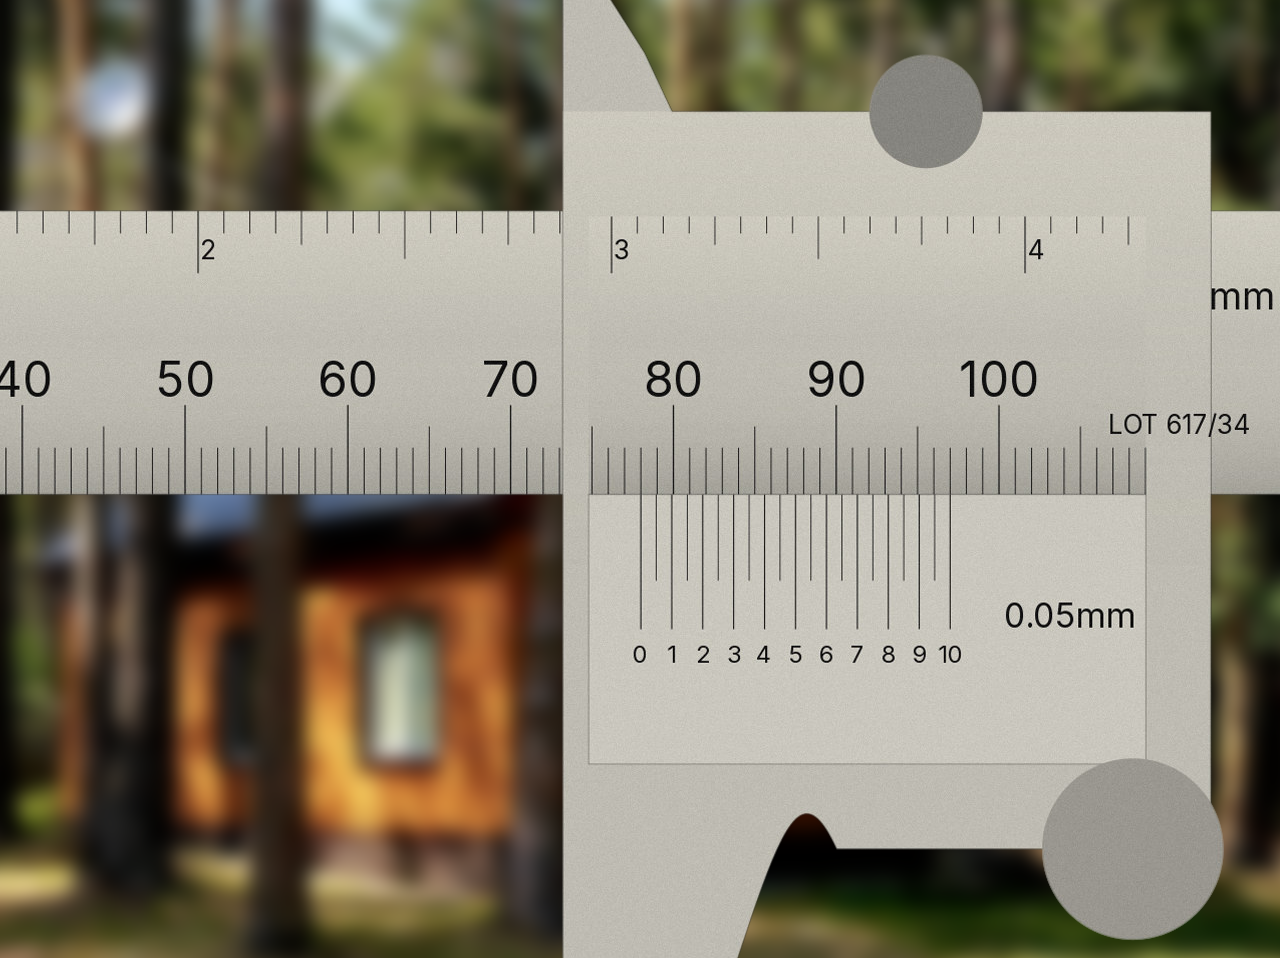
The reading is 78.0mm
